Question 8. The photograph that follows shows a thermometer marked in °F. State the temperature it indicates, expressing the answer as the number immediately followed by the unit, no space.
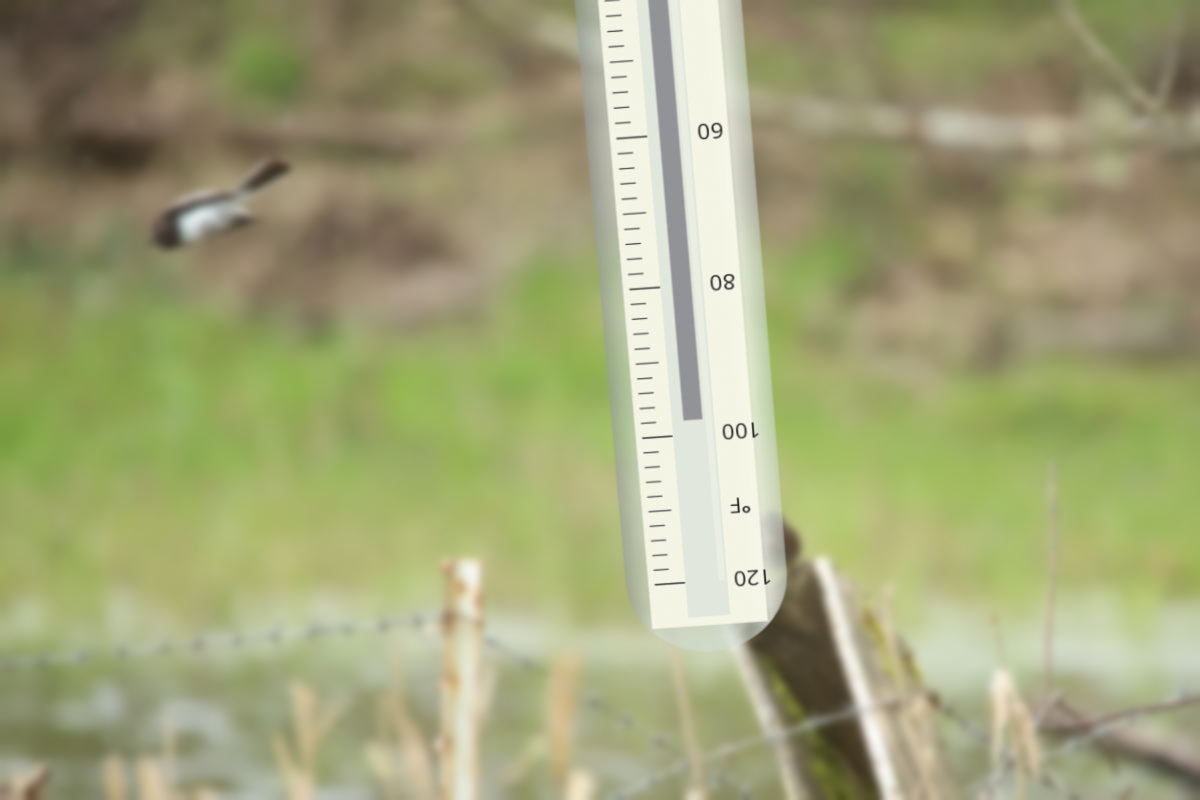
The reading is 98°F
